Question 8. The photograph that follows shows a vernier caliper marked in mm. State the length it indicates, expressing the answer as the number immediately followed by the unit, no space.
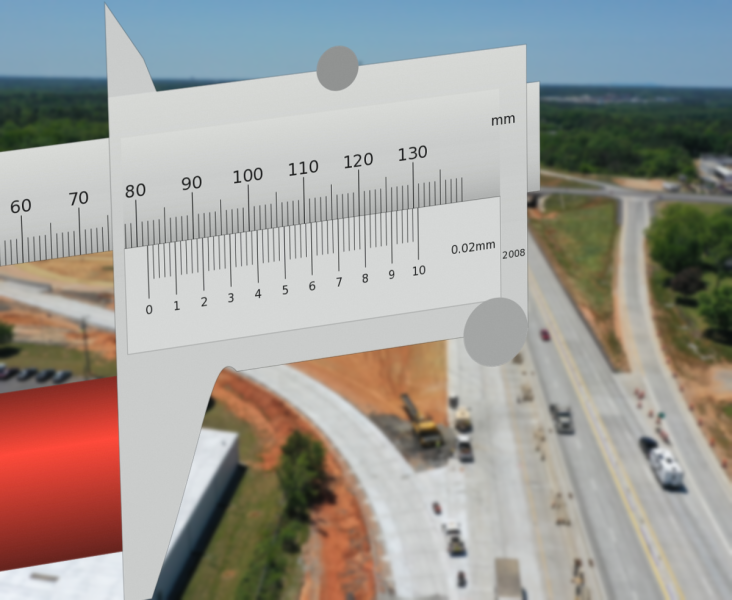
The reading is 81.8mm
